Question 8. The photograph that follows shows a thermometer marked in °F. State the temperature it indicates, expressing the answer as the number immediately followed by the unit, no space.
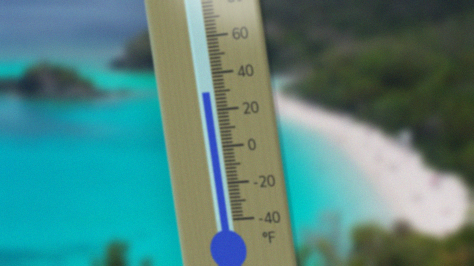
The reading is 30°F
